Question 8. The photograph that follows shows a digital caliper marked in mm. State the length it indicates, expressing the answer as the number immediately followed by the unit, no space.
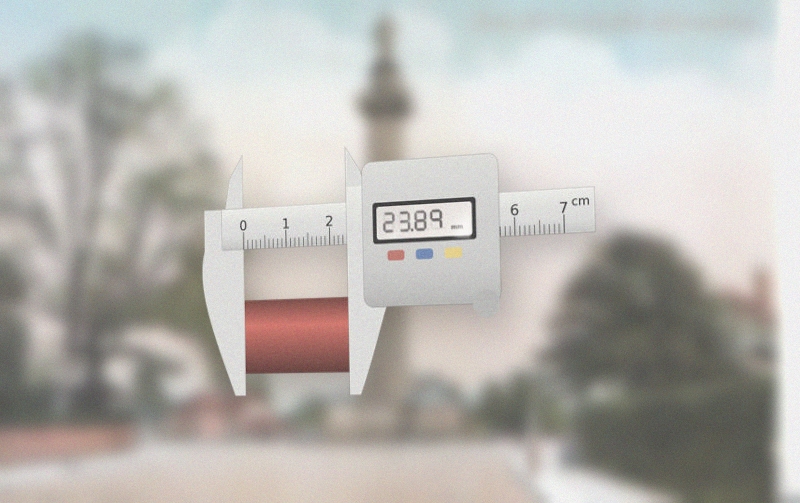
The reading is 23.89mm
